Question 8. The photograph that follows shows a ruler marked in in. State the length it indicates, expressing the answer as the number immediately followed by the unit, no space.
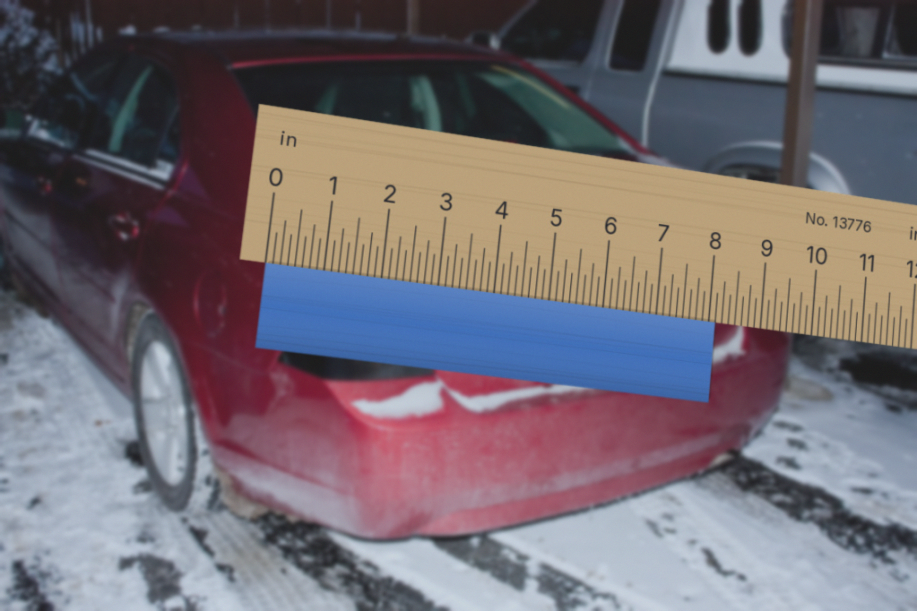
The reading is 8.125in
